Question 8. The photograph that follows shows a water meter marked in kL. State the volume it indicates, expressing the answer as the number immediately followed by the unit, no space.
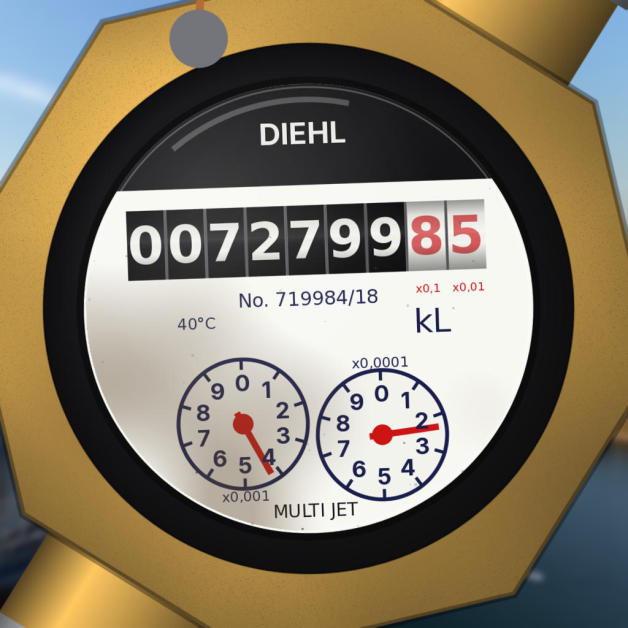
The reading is 72799.8542kL
